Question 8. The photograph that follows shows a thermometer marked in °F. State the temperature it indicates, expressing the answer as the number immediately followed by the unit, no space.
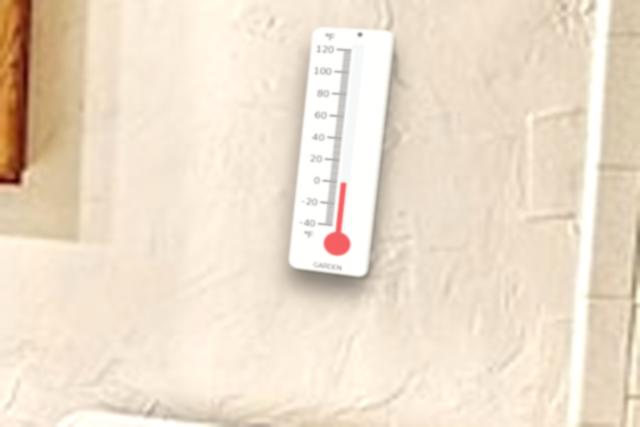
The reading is 0°F
